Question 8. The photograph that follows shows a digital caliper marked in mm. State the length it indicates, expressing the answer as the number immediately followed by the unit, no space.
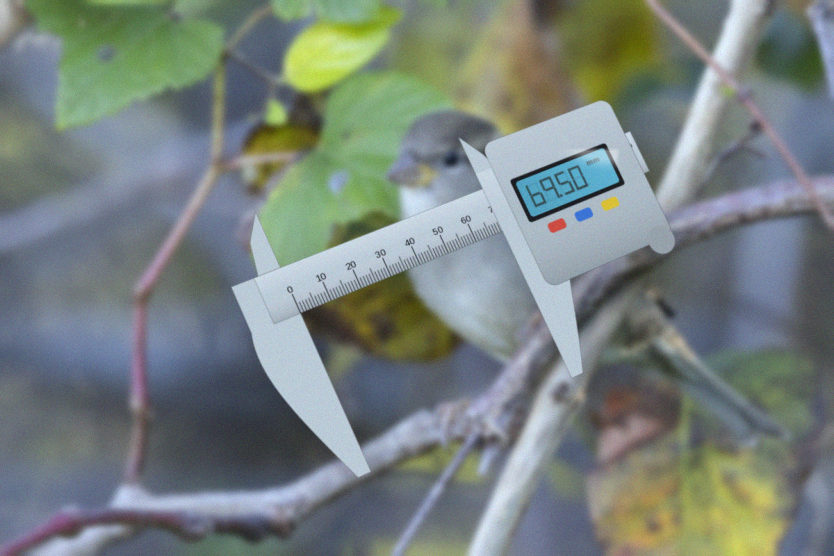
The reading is 69.50mm
